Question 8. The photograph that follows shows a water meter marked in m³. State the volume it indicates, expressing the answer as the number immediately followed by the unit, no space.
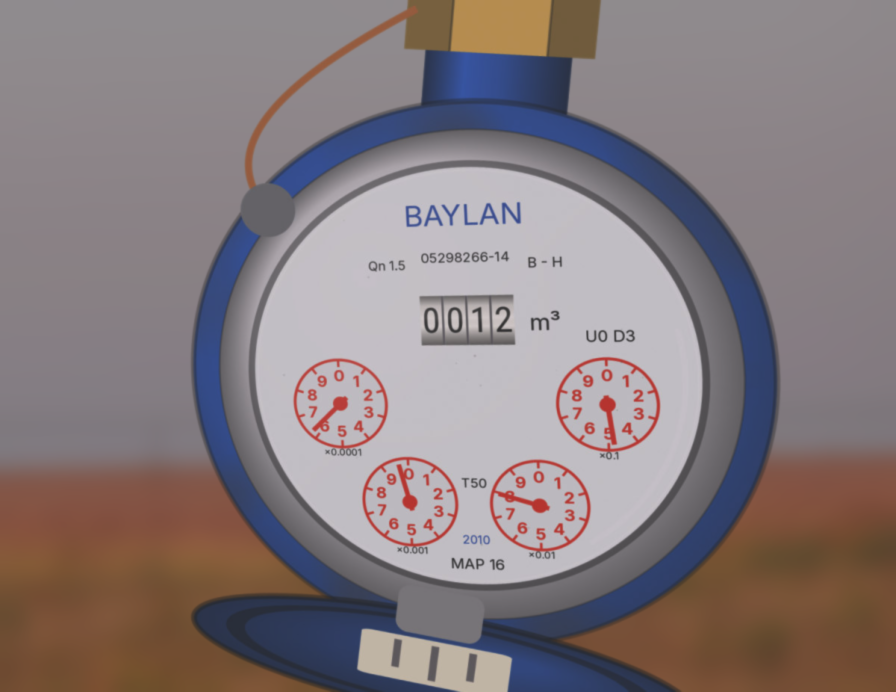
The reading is 12.4796m³
